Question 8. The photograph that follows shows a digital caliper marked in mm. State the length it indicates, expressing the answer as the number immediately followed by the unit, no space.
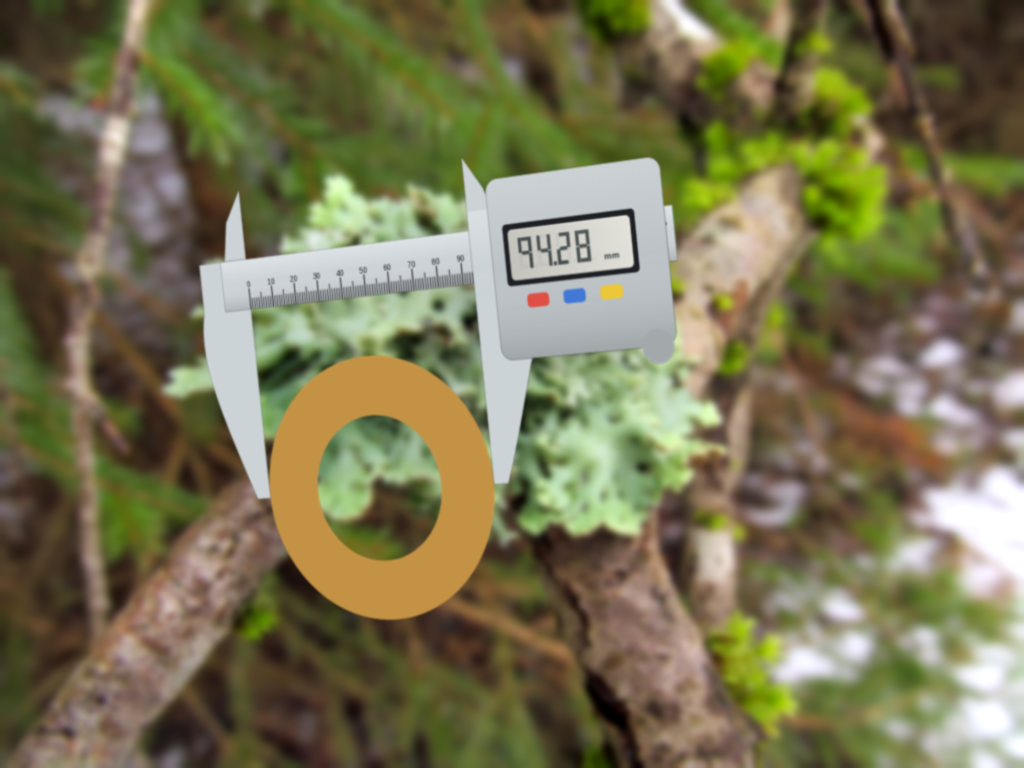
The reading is 94.28mm
